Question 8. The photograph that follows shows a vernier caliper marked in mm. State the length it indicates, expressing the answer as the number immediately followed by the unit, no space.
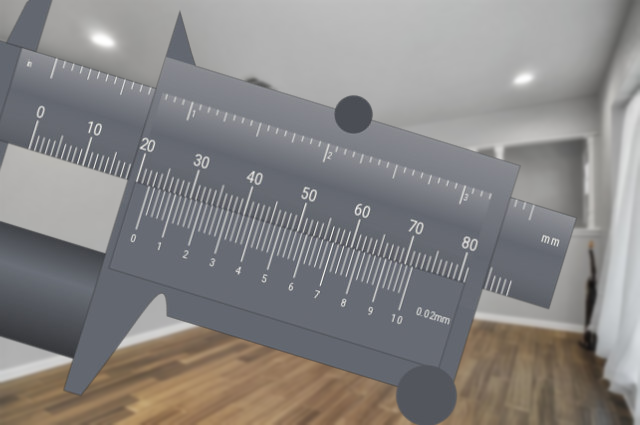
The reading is 22.4mm
